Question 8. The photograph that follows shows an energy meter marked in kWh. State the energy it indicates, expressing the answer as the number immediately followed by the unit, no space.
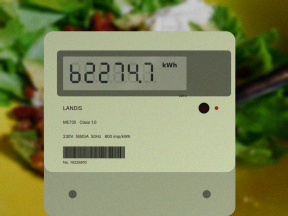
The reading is 62274.7kWh
